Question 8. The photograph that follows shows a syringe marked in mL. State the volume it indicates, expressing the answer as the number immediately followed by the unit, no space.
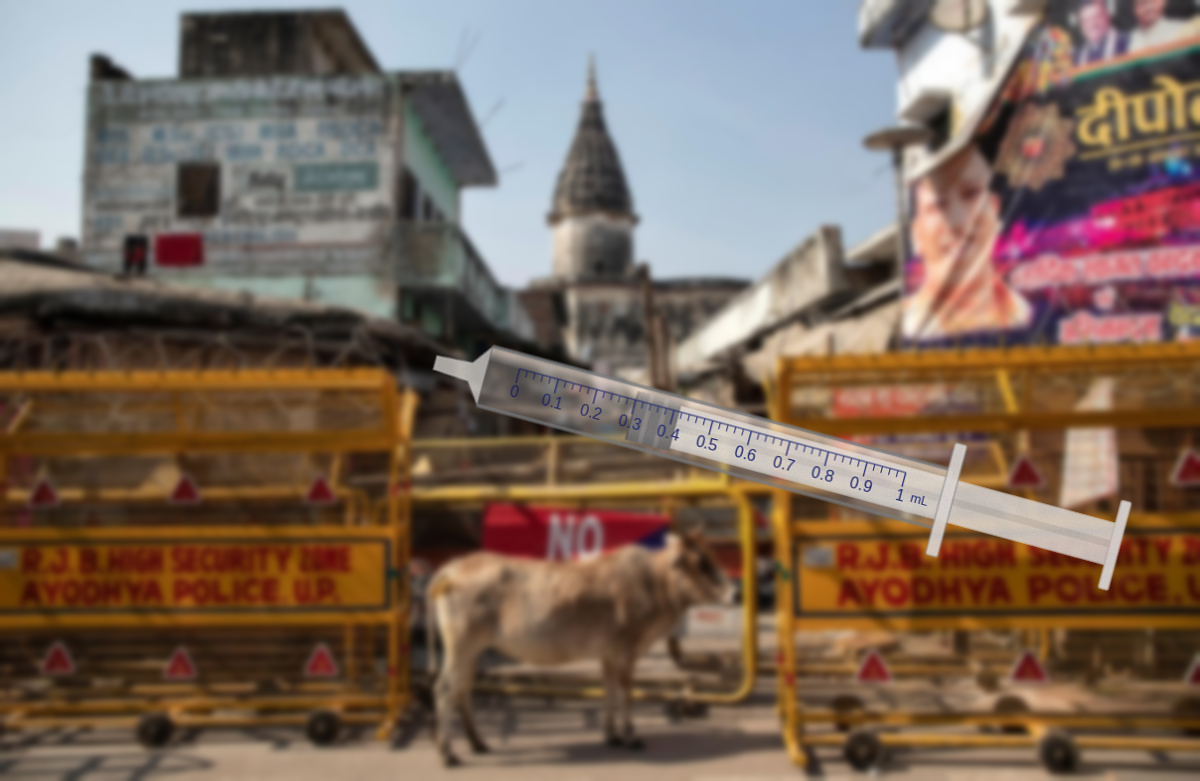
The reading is 0.3mL
